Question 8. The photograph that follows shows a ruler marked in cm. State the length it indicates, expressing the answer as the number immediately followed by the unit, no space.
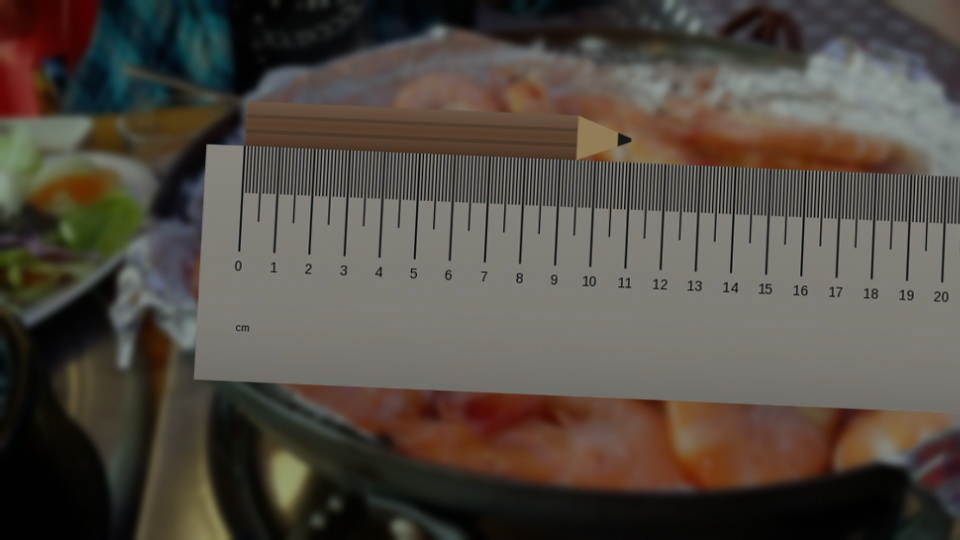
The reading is 11cm
